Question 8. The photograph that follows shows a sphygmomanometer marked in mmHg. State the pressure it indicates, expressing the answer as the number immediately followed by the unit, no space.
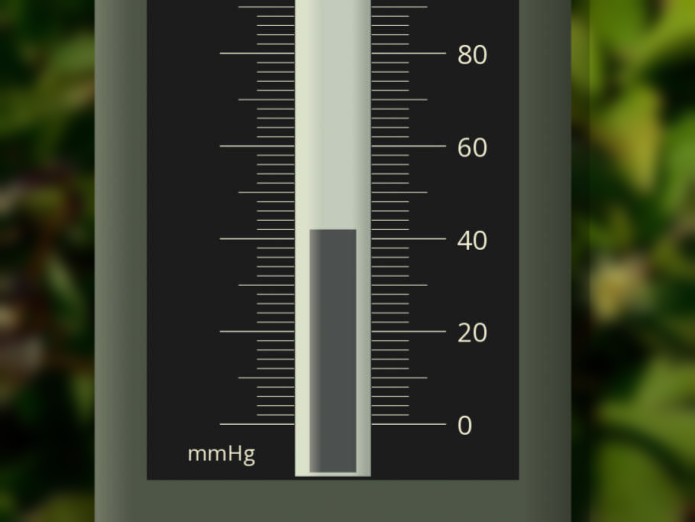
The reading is 42mmHg
